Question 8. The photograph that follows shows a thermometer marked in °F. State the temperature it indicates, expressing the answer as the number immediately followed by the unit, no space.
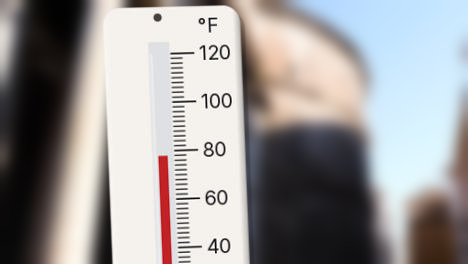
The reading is 78°F
